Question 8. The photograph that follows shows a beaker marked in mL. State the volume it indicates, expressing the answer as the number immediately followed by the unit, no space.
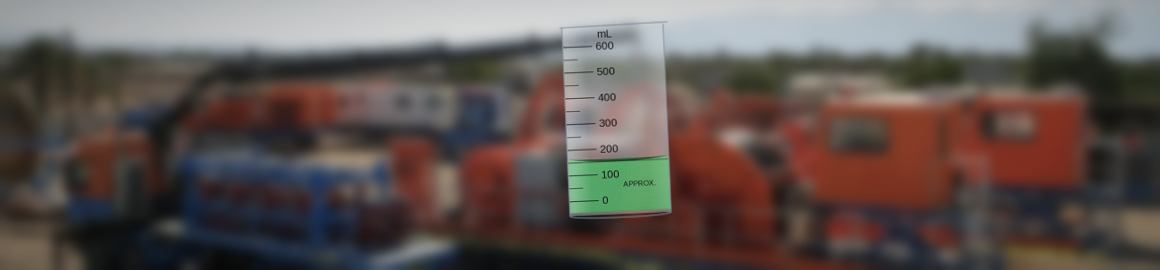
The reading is 150mL
